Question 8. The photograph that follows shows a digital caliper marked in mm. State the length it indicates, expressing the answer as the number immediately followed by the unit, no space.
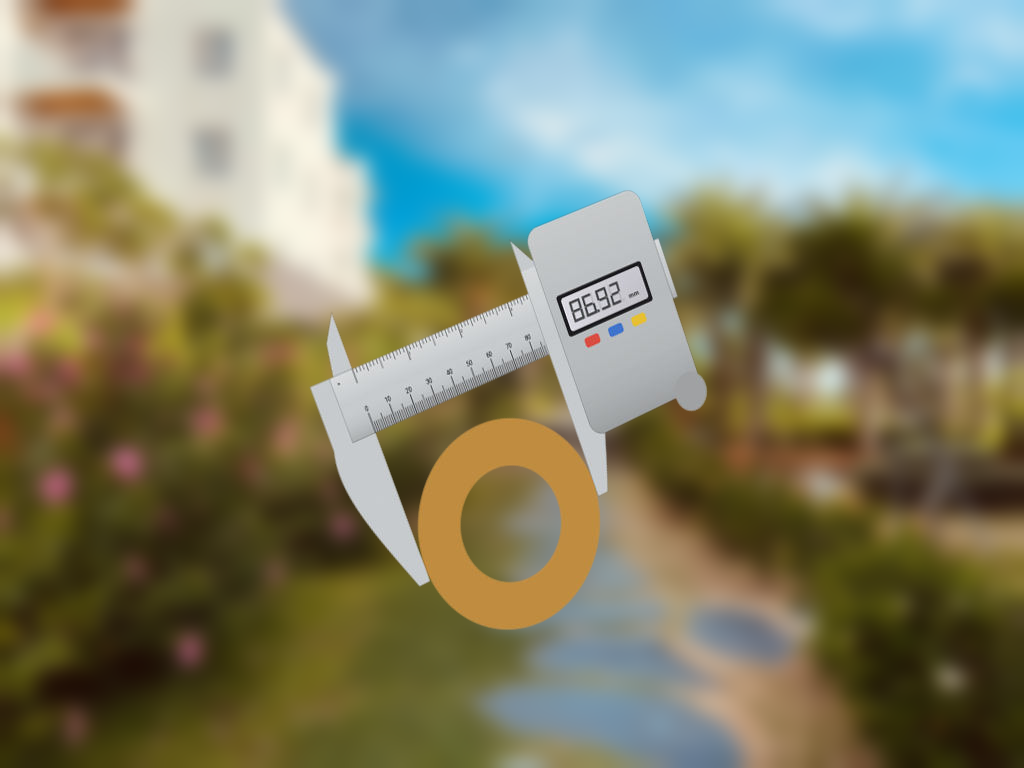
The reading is 86.92mm
